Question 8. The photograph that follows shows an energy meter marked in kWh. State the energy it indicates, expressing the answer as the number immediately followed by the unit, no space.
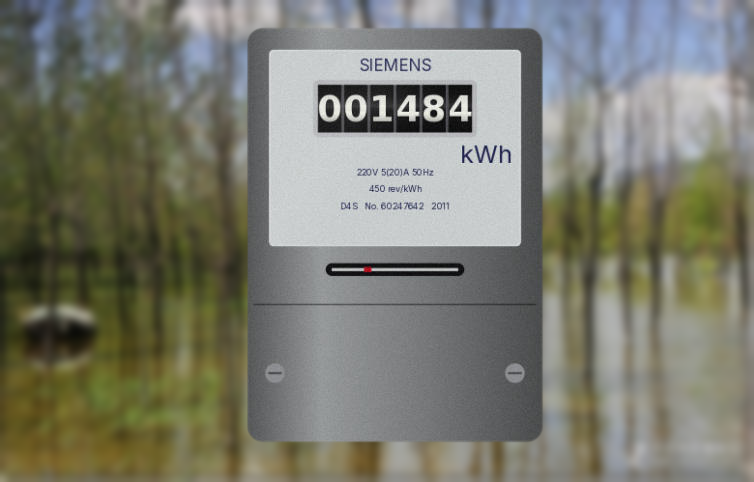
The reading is 1484kWh
